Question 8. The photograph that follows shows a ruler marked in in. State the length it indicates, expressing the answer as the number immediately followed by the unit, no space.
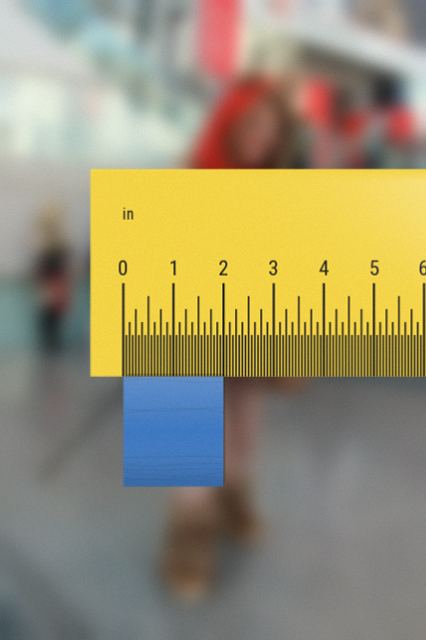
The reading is 2in
